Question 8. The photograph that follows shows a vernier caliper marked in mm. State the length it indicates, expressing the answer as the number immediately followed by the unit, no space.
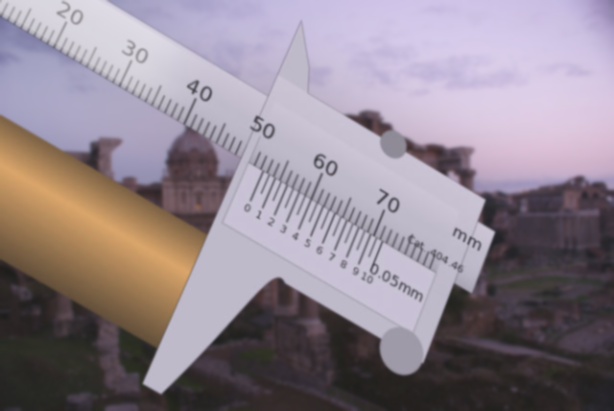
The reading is 52.4mm
